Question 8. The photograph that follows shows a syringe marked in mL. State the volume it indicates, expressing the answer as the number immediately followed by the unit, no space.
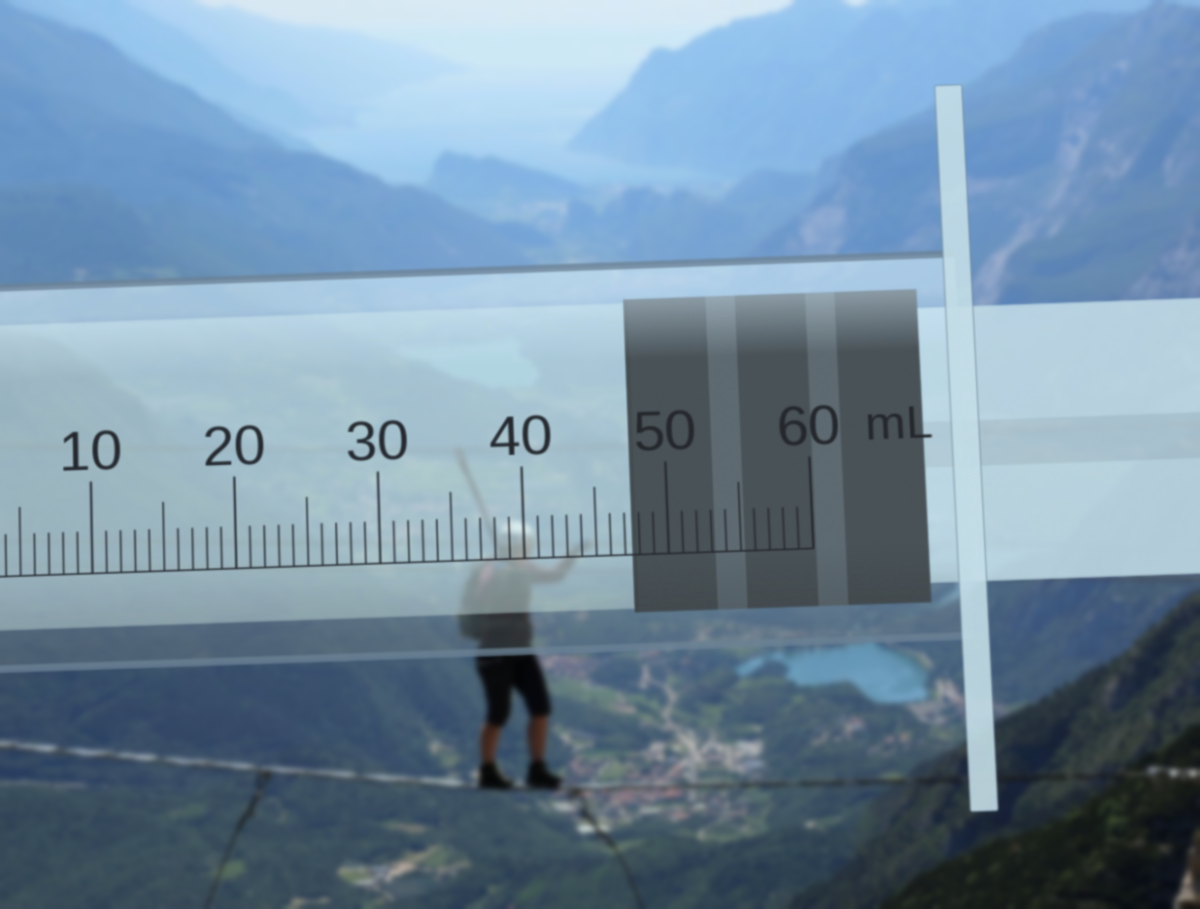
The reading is 47.5mL
